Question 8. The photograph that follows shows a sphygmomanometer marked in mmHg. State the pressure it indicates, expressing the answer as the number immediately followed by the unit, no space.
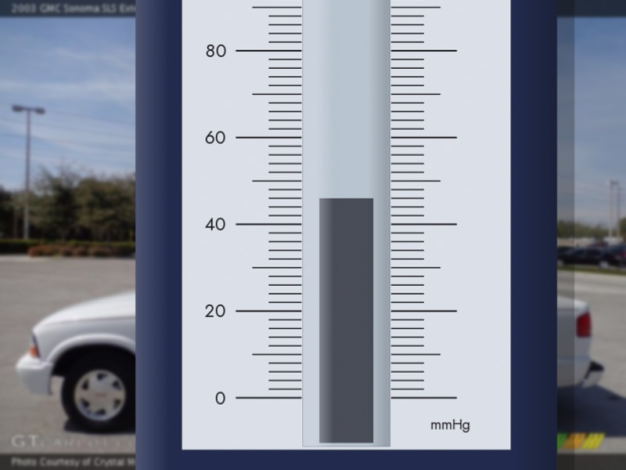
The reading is 46mmHg
